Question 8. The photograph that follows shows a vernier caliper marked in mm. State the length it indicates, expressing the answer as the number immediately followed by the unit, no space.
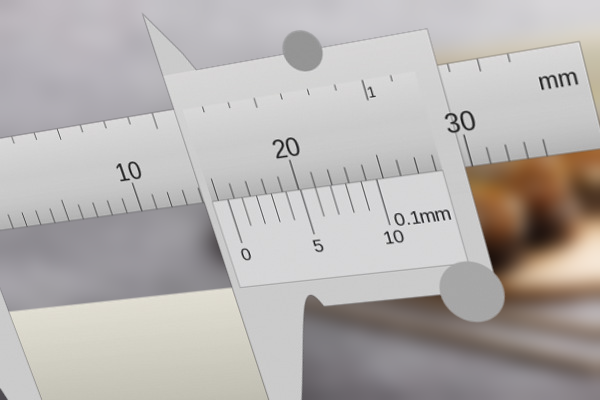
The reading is 15.6mm
